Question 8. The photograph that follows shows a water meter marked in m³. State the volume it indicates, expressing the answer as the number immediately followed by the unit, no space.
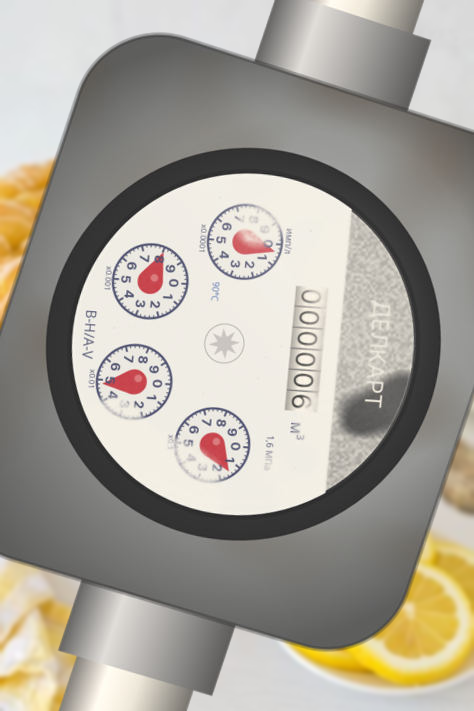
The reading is 6.1480m³
